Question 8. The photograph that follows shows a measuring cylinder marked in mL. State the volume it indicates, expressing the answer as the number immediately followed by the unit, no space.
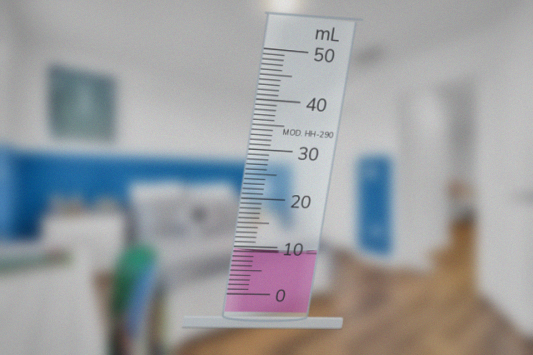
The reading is 9mL
